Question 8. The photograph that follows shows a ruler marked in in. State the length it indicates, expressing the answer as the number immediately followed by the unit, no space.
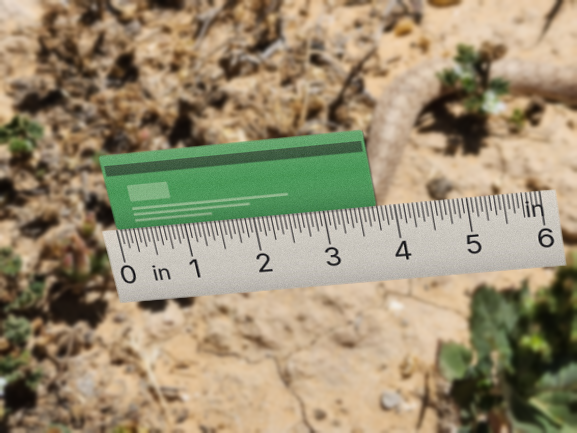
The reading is 3.75in
